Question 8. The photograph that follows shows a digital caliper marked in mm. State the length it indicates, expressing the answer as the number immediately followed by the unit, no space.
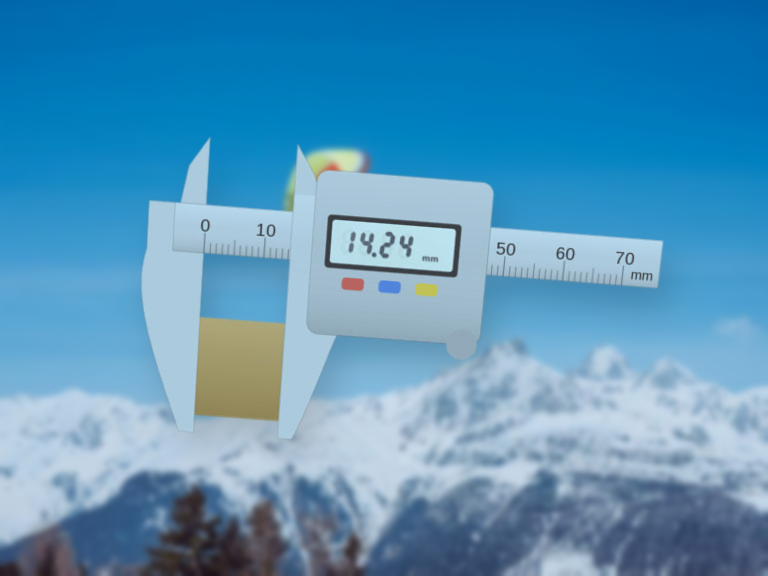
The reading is 14.24mm
